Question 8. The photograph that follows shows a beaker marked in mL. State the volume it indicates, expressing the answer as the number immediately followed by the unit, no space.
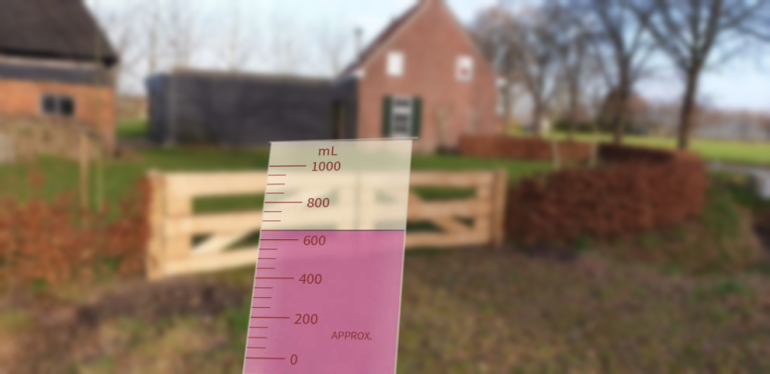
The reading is 650mL
